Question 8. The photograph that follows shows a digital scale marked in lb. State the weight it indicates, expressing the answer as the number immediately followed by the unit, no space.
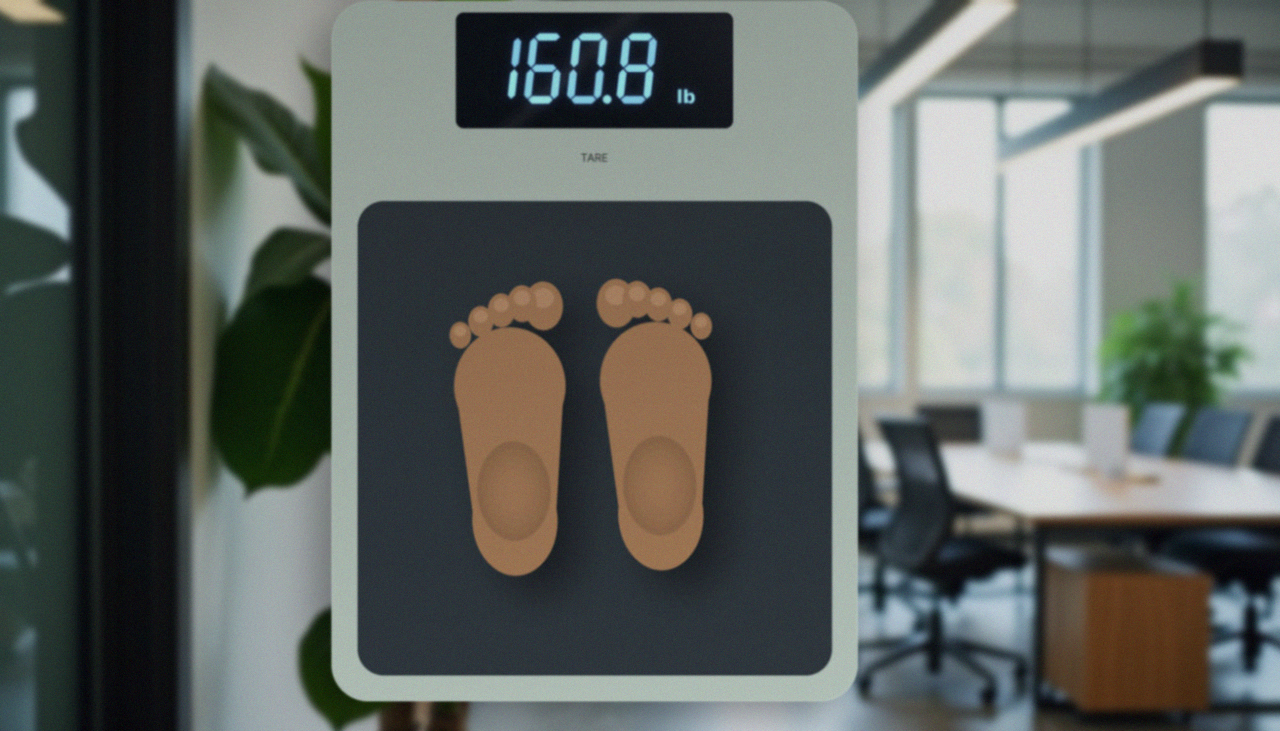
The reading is 160.8lb
